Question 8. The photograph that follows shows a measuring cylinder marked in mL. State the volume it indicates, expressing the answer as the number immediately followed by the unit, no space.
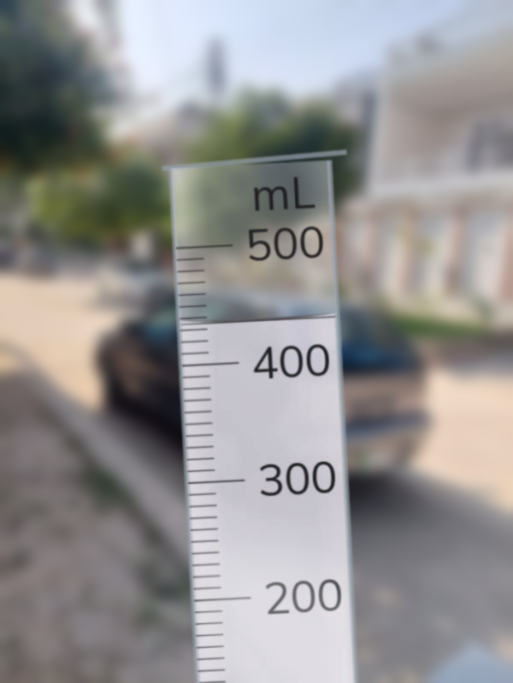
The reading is 435mL
